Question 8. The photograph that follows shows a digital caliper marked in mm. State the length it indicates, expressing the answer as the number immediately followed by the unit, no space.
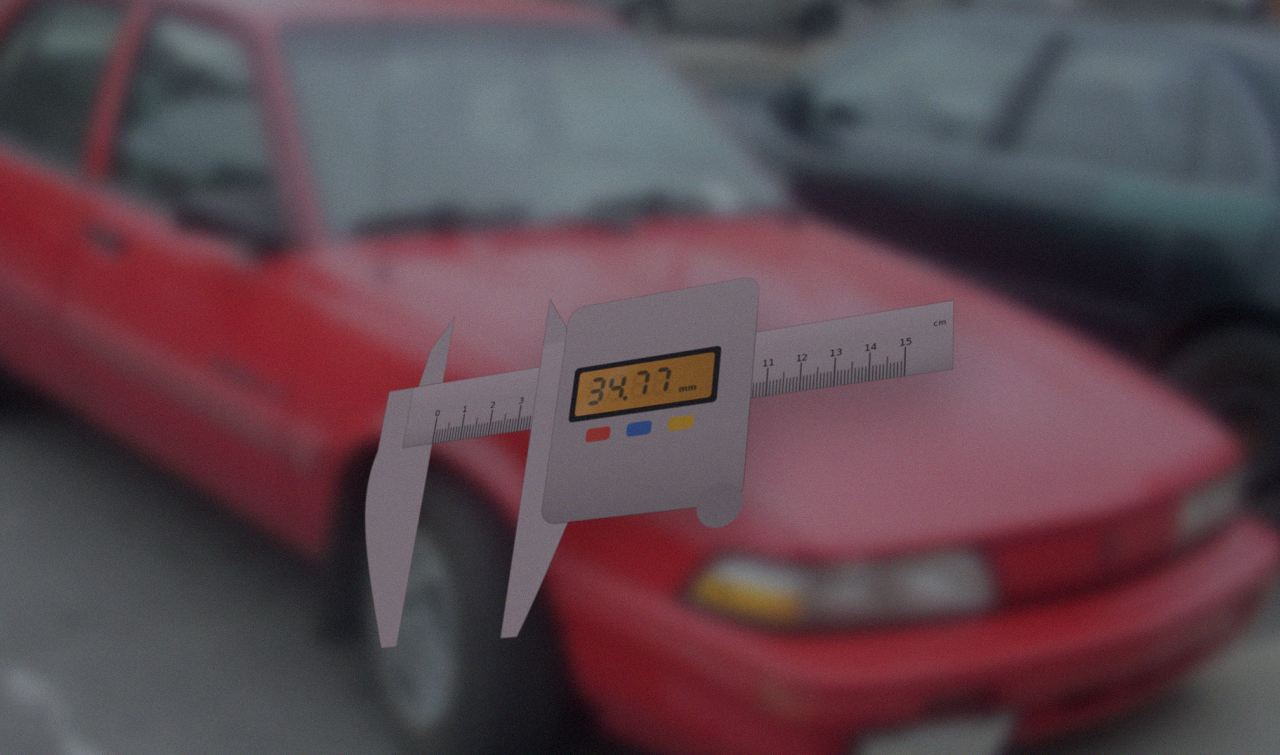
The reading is 34.77mm
